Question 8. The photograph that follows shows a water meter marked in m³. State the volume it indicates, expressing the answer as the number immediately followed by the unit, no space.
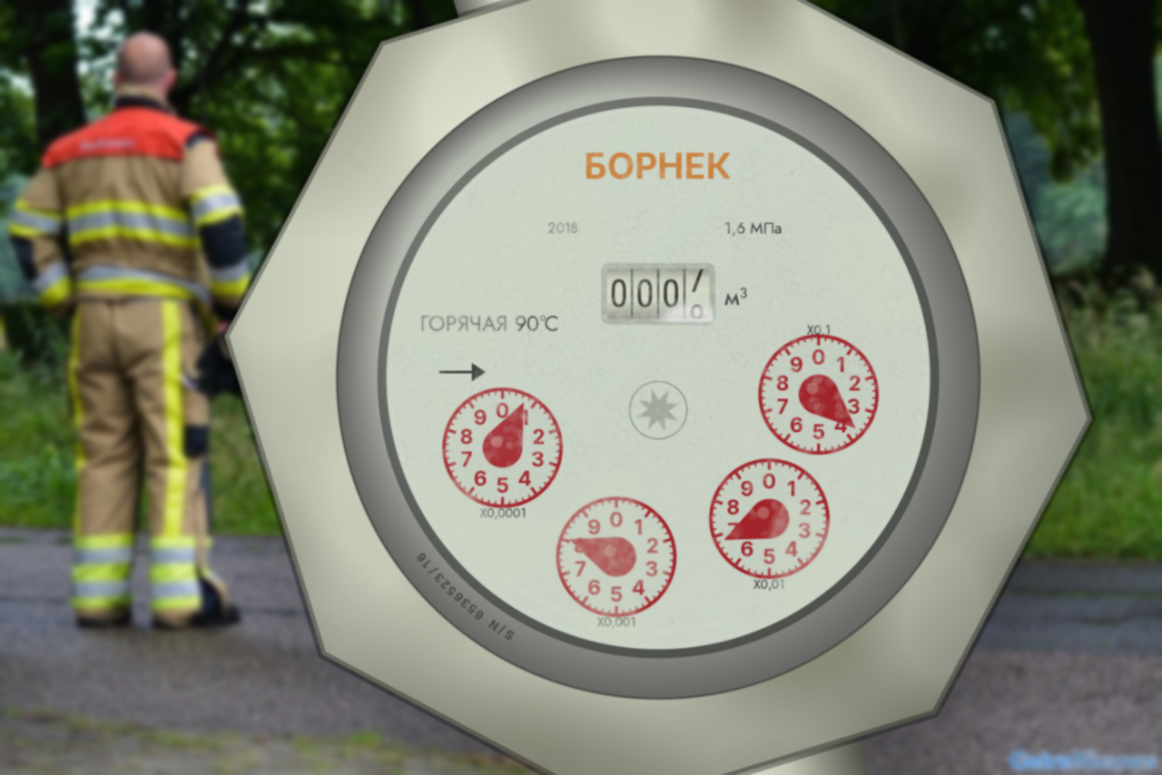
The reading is 7.3680m³
